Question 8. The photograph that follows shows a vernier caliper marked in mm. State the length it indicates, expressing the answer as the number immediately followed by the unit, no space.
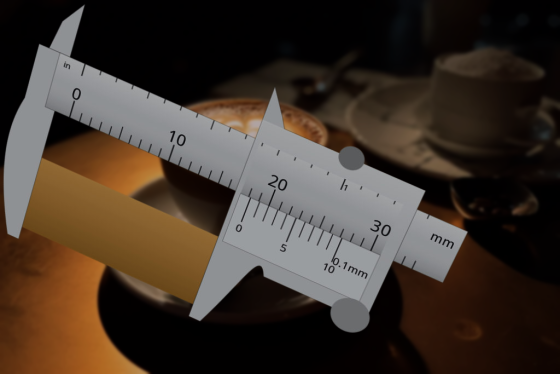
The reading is 18.2mm
